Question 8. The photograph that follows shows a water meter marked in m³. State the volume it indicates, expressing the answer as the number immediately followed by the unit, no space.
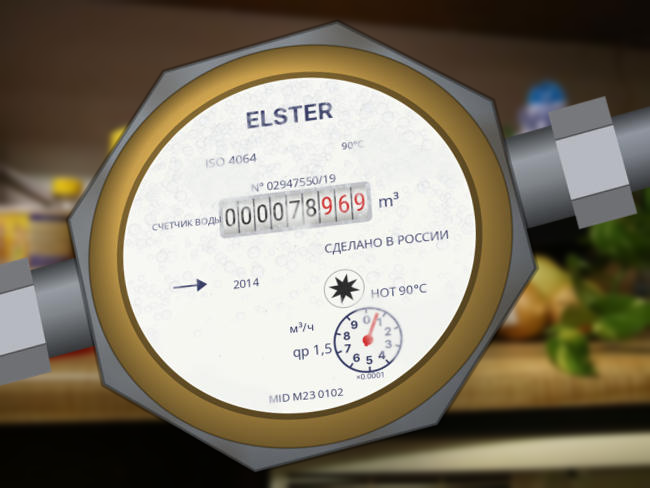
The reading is 78.9690m³
